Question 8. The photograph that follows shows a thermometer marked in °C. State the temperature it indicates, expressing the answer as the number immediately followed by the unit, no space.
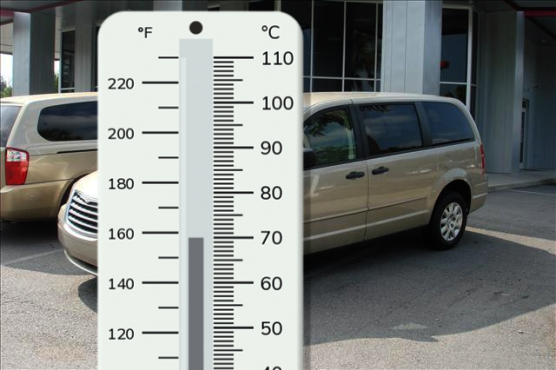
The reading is 70°C
